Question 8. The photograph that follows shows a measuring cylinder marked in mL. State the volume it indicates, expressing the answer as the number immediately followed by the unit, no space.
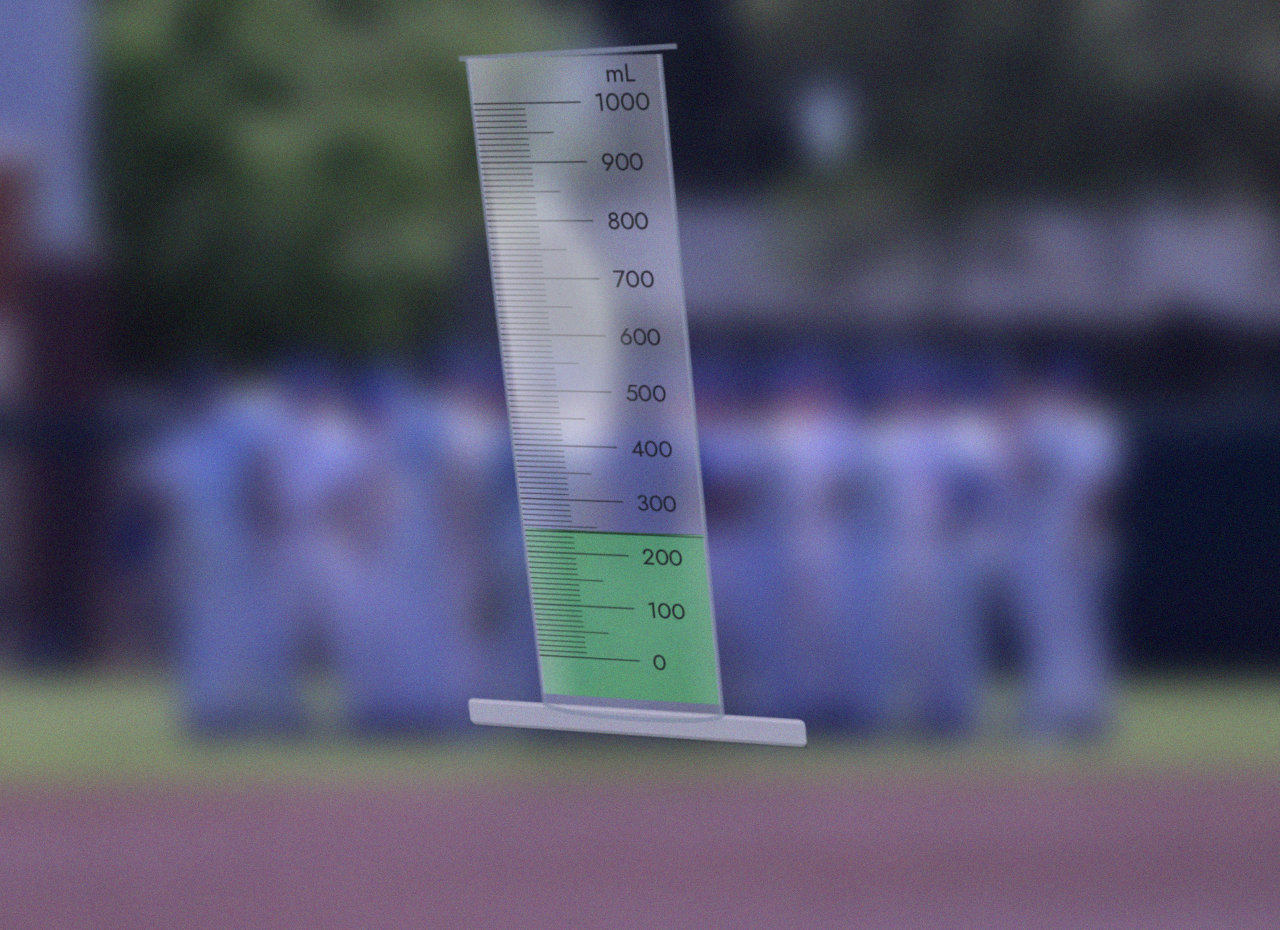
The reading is 240mL
